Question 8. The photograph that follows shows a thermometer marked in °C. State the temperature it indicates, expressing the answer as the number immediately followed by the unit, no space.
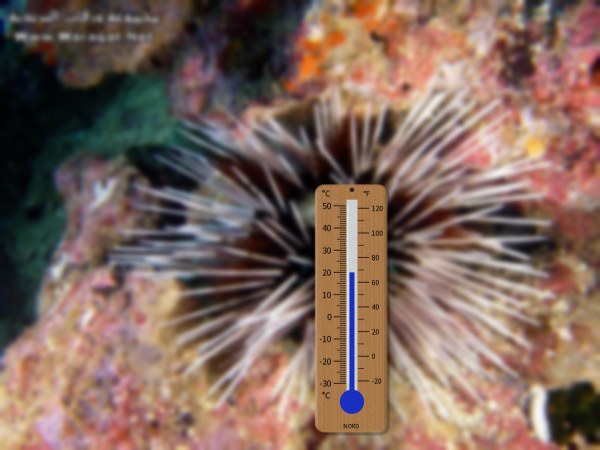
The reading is 20°C
